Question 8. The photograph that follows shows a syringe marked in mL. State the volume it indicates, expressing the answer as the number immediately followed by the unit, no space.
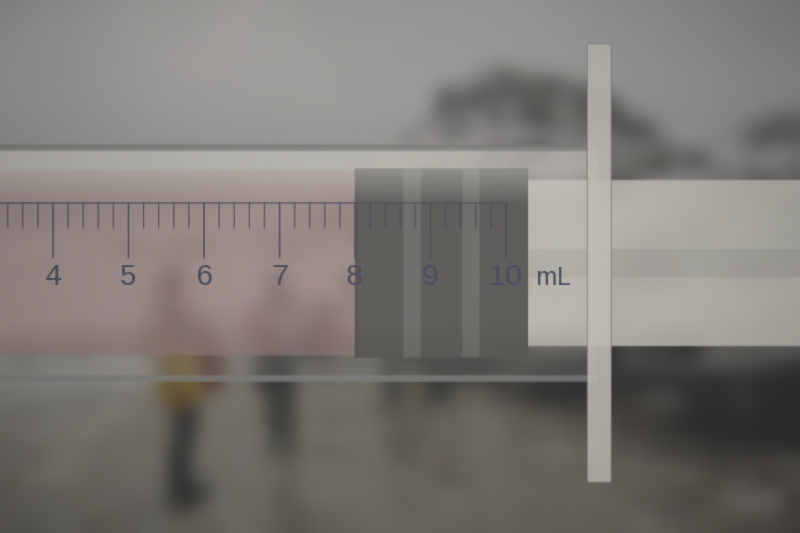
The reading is 8mL
